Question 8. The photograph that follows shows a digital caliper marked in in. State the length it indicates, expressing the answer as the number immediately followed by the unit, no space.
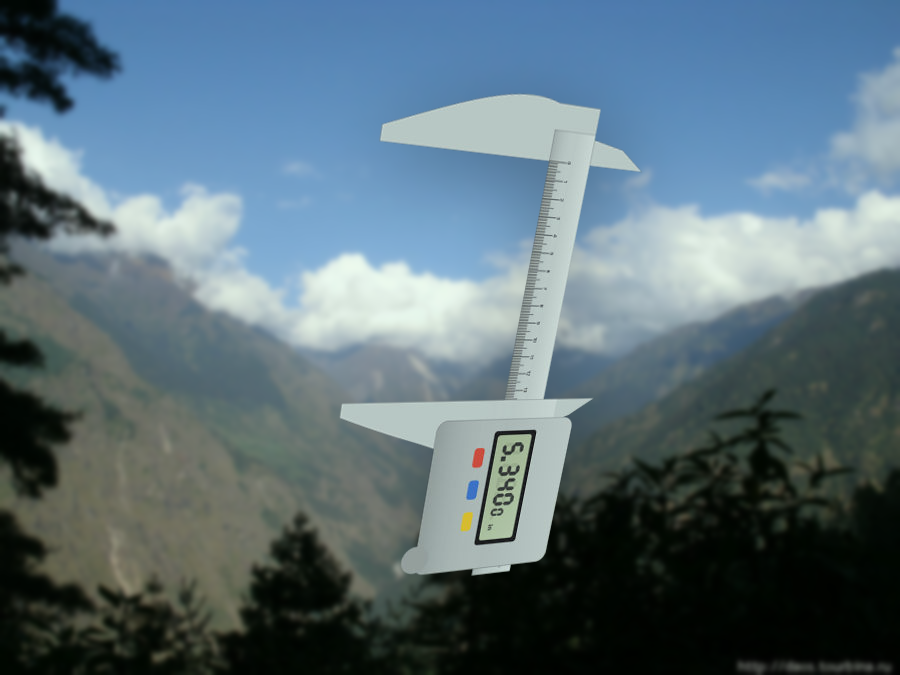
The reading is 5.3400in
